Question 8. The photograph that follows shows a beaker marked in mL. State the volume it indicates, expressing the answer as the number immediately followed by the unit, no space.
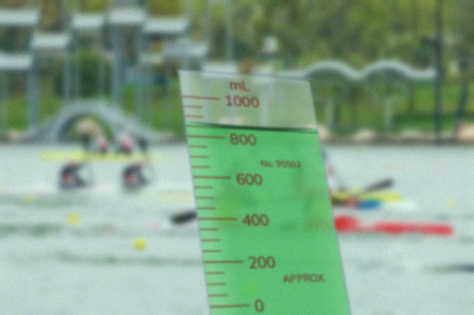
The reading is 850mL
